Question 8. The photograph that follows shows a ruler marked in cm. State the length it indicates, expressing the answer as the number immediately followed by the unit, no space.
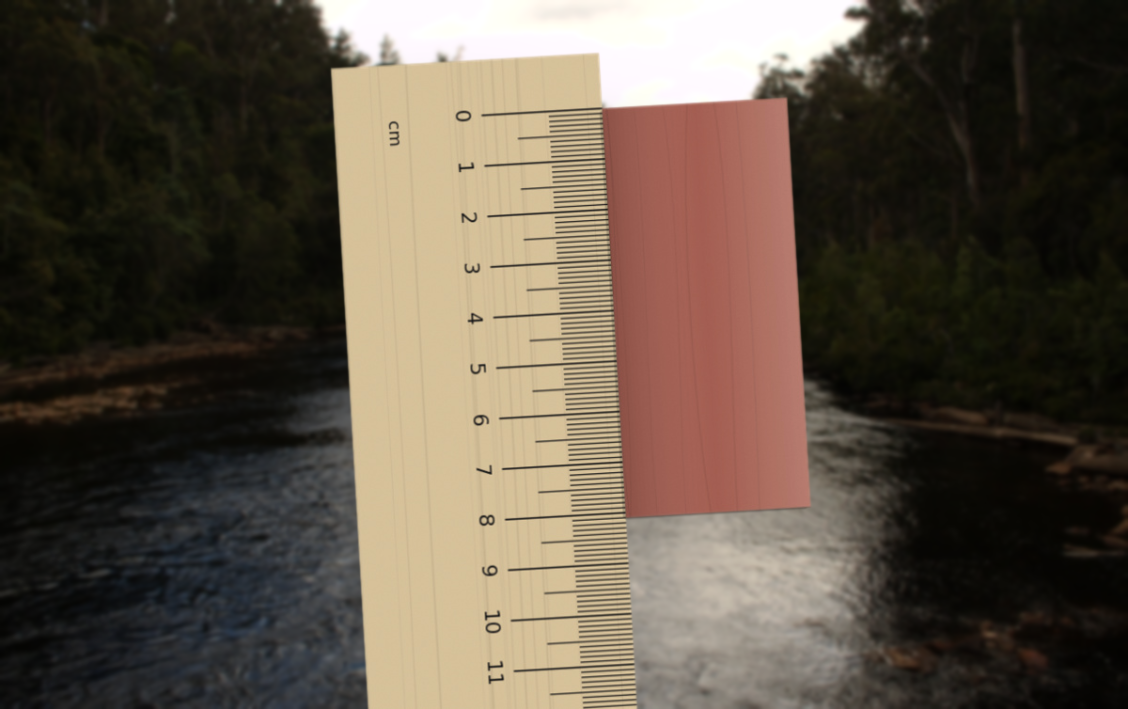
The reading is 8.1cm
